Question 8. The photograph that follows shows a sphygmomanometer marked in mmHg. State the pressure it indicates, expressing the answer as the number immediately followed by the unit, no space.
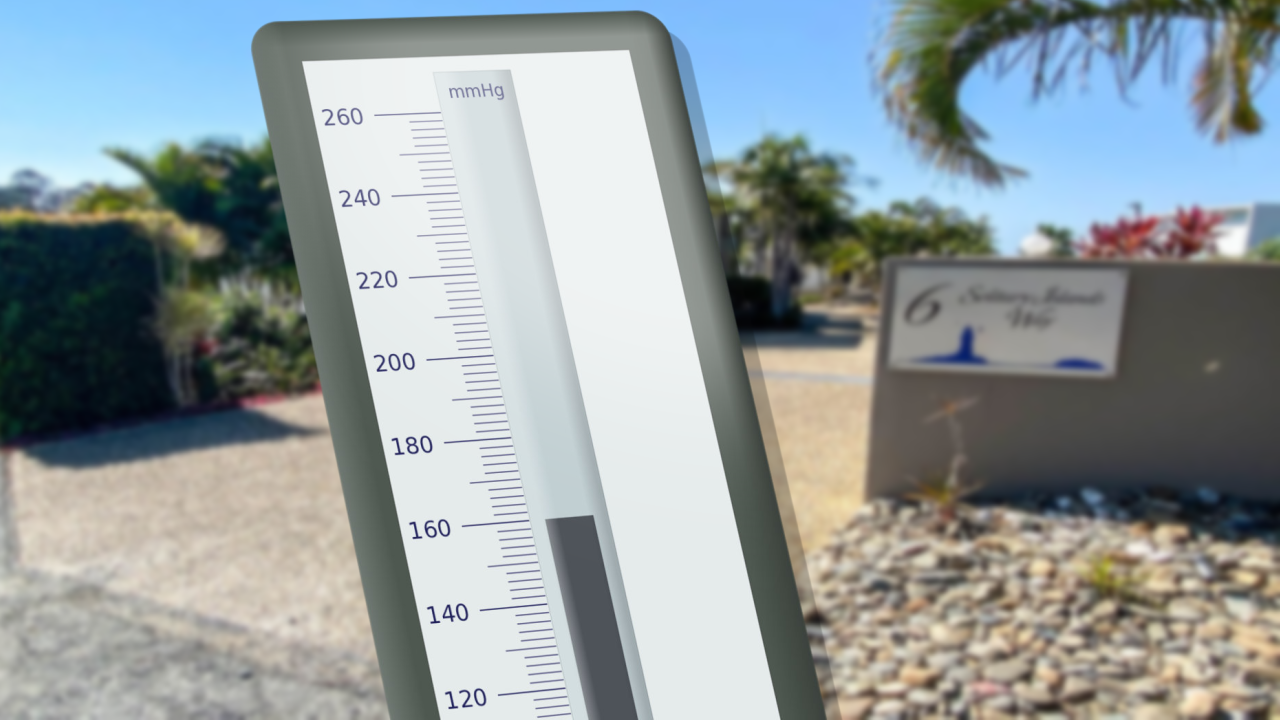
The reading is 160mmHg
